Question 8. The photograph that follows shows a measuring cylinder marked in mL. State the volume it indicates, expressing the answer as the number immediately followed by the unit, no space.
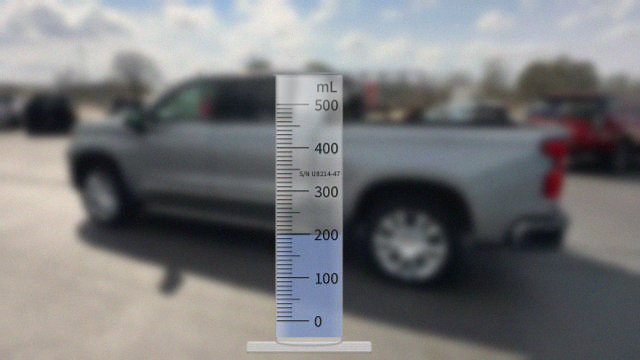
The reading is 200mL
